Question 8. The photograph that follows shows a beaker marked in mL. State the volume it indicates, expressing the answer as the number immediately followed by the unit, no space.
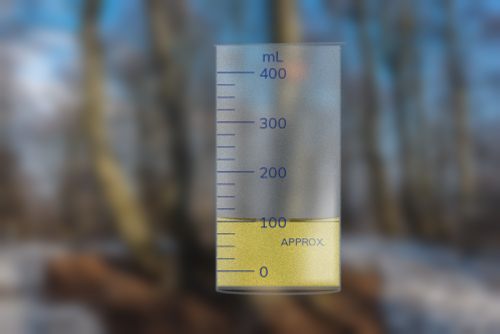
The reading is 100mL
